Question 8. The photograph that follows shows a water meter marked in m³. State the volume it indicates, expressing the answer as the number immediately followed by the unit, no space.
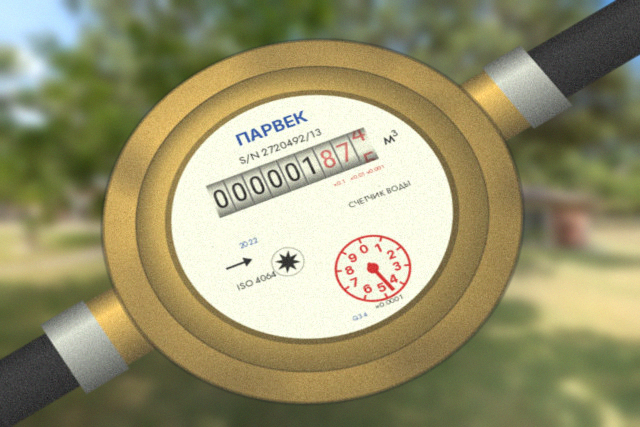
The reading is 1.8744m³
